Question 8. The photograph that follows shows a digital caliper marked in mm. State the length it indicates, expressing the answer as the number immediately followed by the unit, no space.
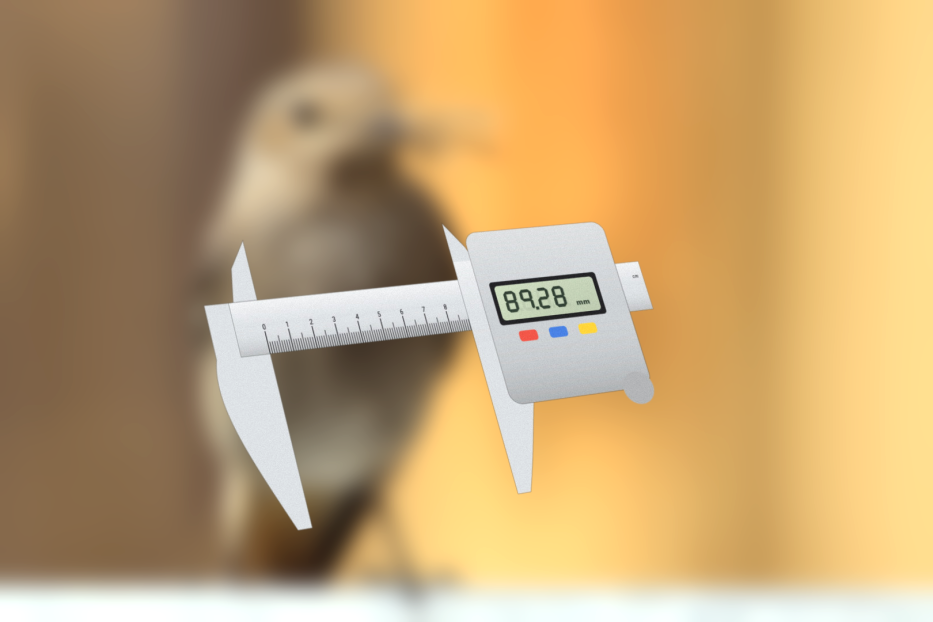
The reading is 89.28mm
